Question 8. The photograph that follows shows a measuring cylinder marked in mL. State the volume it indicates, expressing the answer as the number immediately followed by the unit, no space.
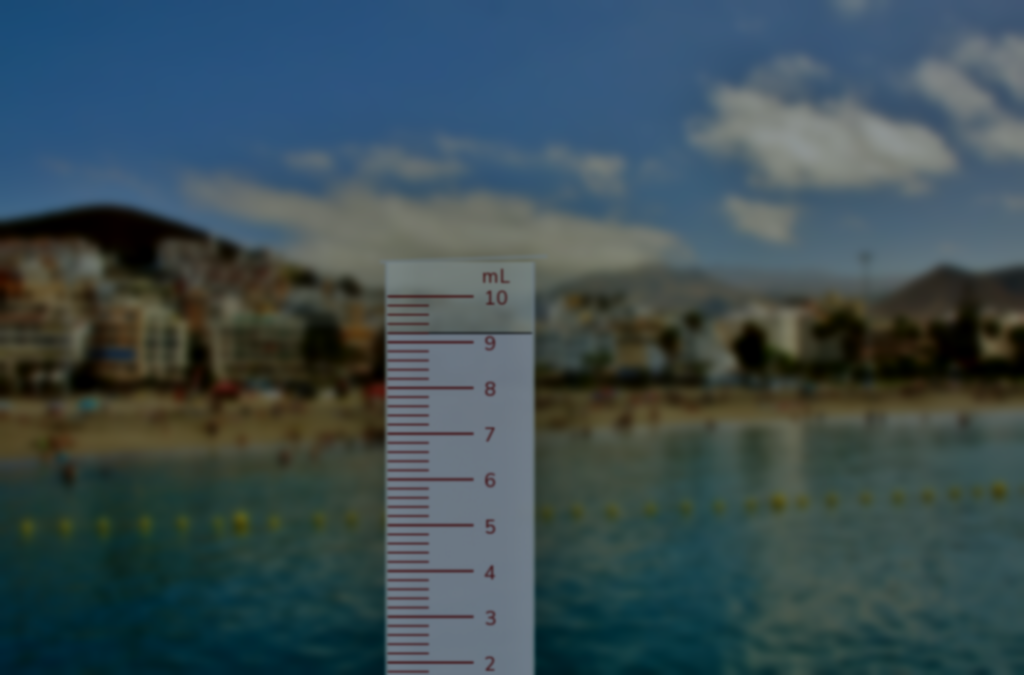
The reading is 9.2mL
